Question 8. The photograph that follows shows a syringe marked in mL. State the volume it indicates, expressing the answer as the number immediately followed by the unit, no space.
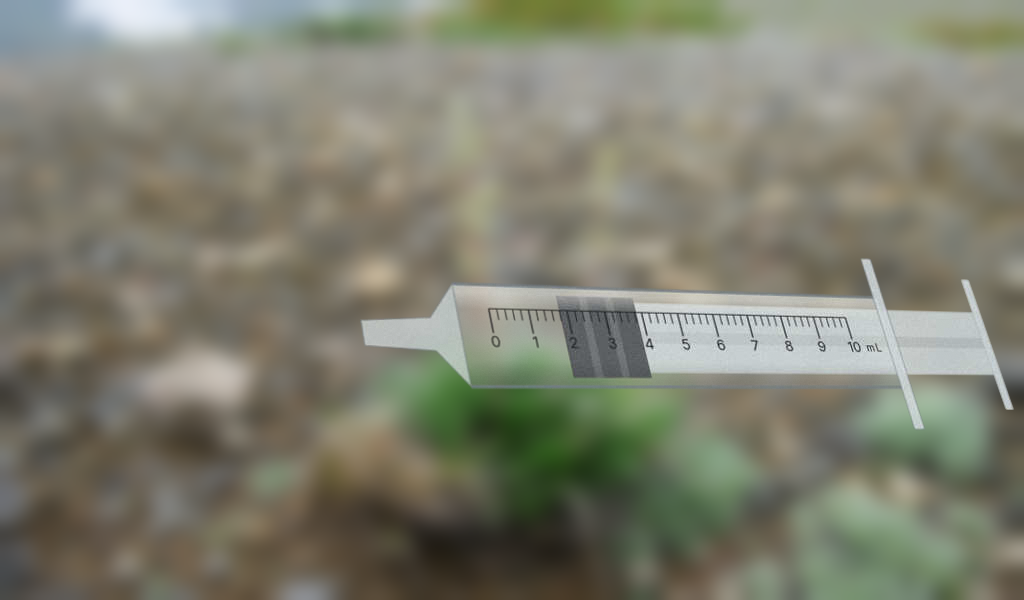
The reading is 1.8mL
